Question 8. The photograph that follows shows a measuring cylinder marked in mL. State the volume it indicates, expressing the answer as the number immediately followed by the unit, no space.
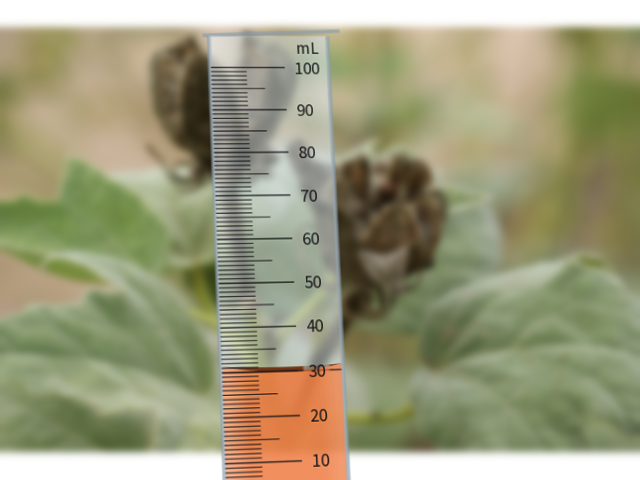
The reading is 30mL
